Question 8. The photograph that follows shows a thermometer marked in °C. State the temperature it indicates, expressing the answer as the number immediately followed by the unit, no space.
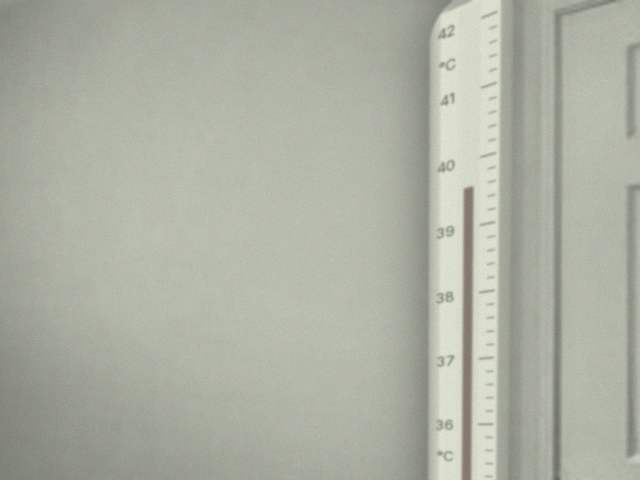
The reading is 39.6°C
